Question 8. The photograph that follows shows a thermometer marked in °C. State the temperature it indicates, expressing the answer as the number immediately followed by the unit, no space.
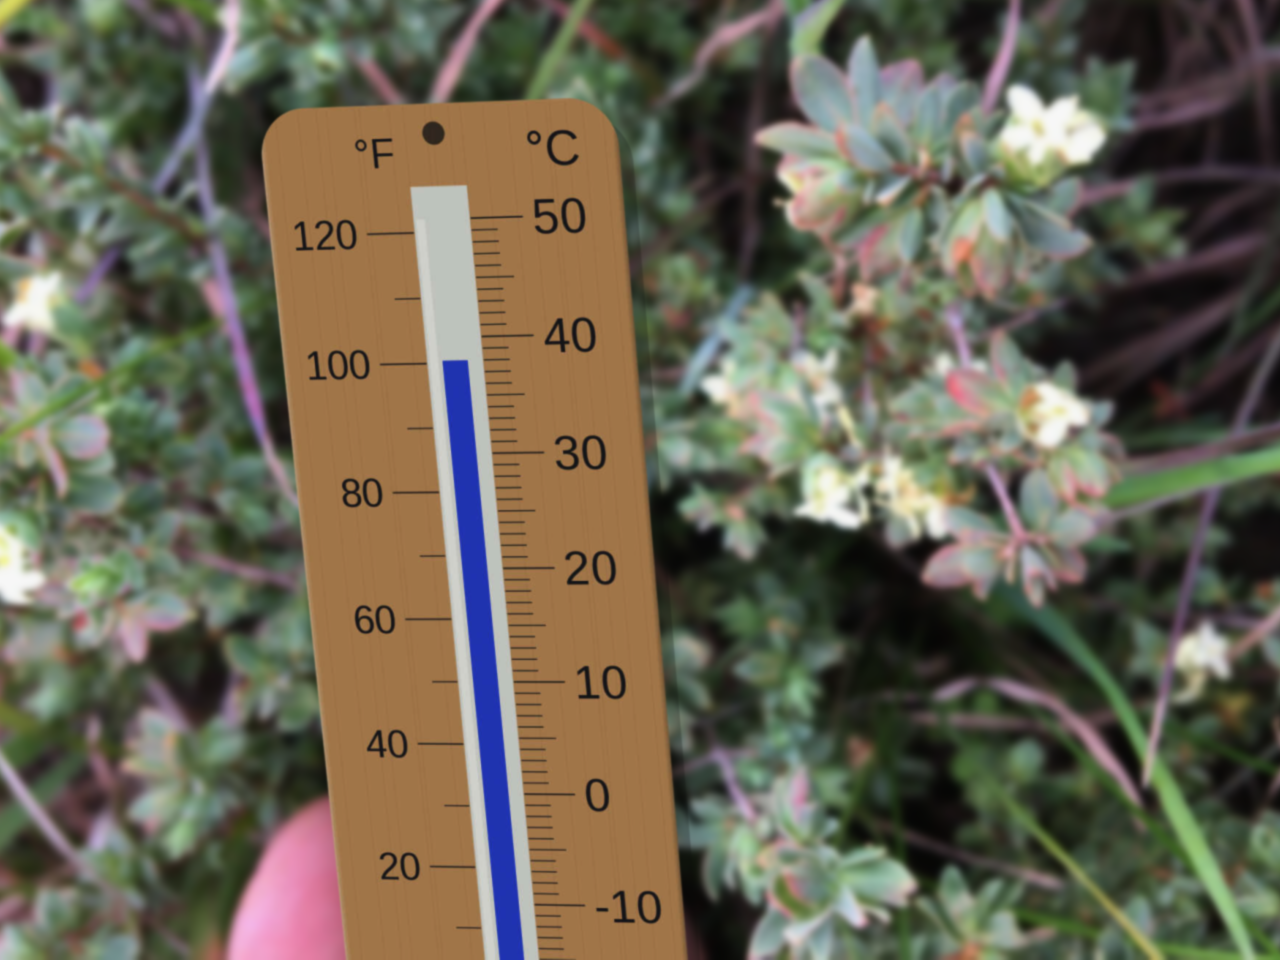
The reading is 38°C
